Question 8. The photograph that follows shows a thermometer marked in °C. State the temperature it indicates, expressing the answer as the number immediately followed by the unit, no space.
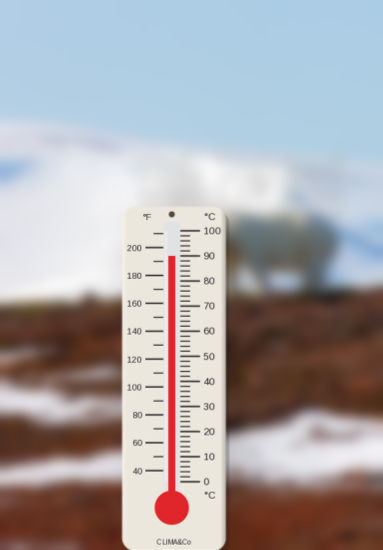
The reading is 90°C
